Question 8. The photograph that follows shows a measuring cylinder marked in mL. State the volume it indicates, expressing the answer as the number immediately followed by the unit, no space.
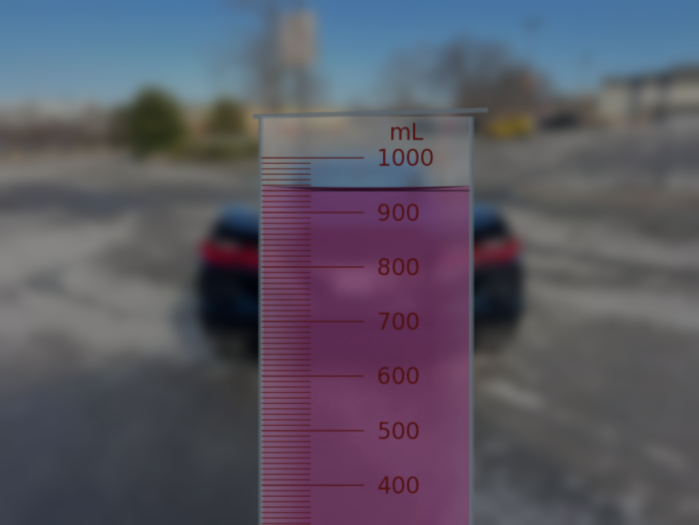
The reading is 940mL
